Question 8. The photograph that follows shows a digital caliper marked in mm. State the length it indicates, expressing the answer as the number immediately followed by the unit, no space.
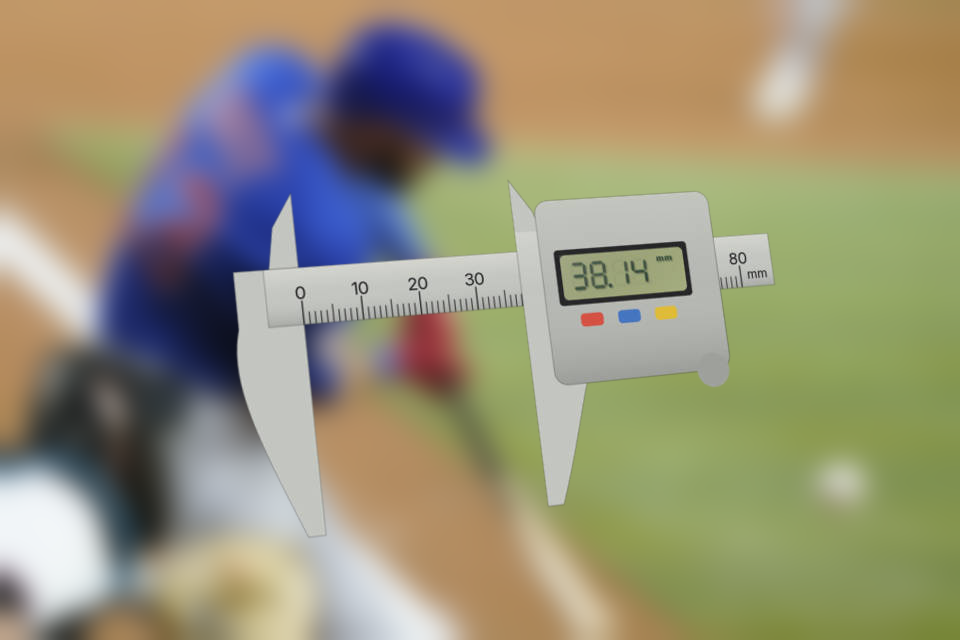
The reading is 38.14mm
